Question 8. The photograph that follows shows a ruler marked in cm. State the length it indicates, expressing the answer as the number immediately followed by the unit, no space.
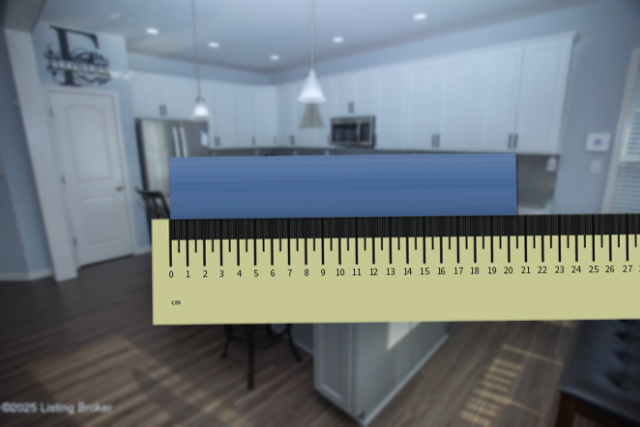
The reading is 20.5cm
